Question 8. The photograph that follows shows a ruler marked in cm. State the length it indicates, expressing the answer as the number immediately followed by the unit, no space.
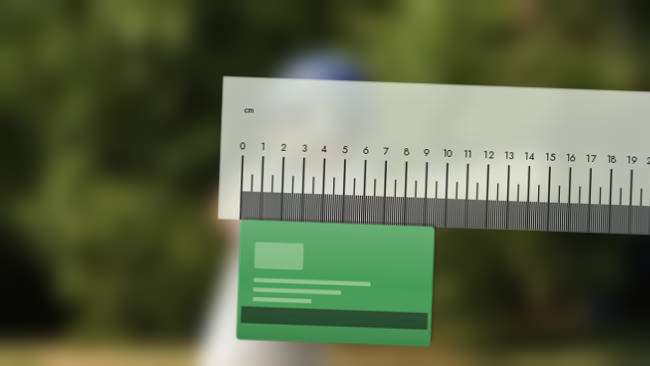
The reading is 9.5cm
